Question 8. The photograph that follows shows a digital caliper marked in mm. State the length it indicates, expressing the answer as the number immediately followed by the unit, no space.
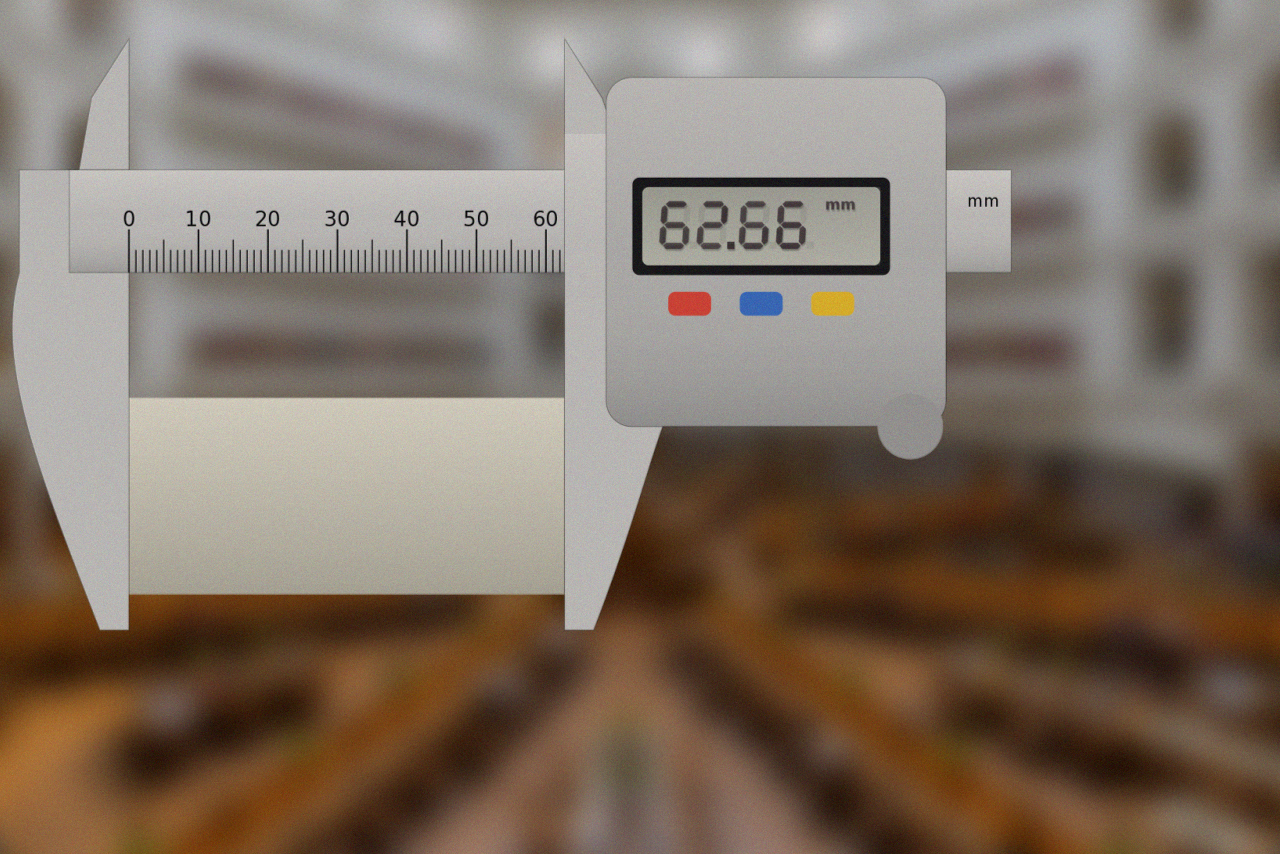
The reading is 62.66mm
